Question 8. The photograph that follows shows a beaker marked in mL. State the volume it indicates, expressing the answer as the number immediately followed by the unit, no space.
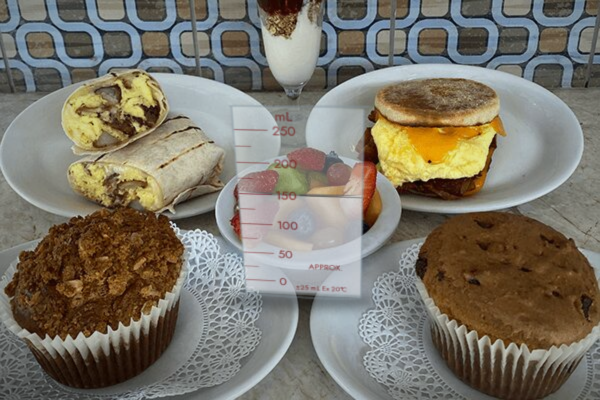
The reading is 150mL
